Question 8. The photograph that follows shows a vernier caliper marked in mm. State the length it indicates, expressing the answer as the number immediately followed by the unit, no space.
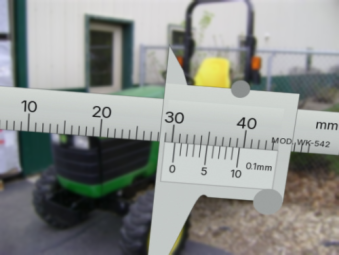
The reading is 30.4mm
